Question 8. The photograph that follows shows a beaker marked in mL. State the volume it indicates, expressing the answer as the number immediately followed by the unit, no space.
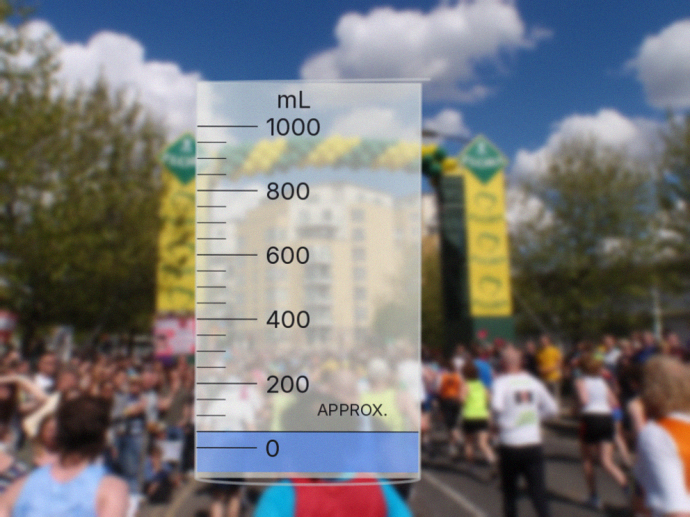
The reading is 50mL
